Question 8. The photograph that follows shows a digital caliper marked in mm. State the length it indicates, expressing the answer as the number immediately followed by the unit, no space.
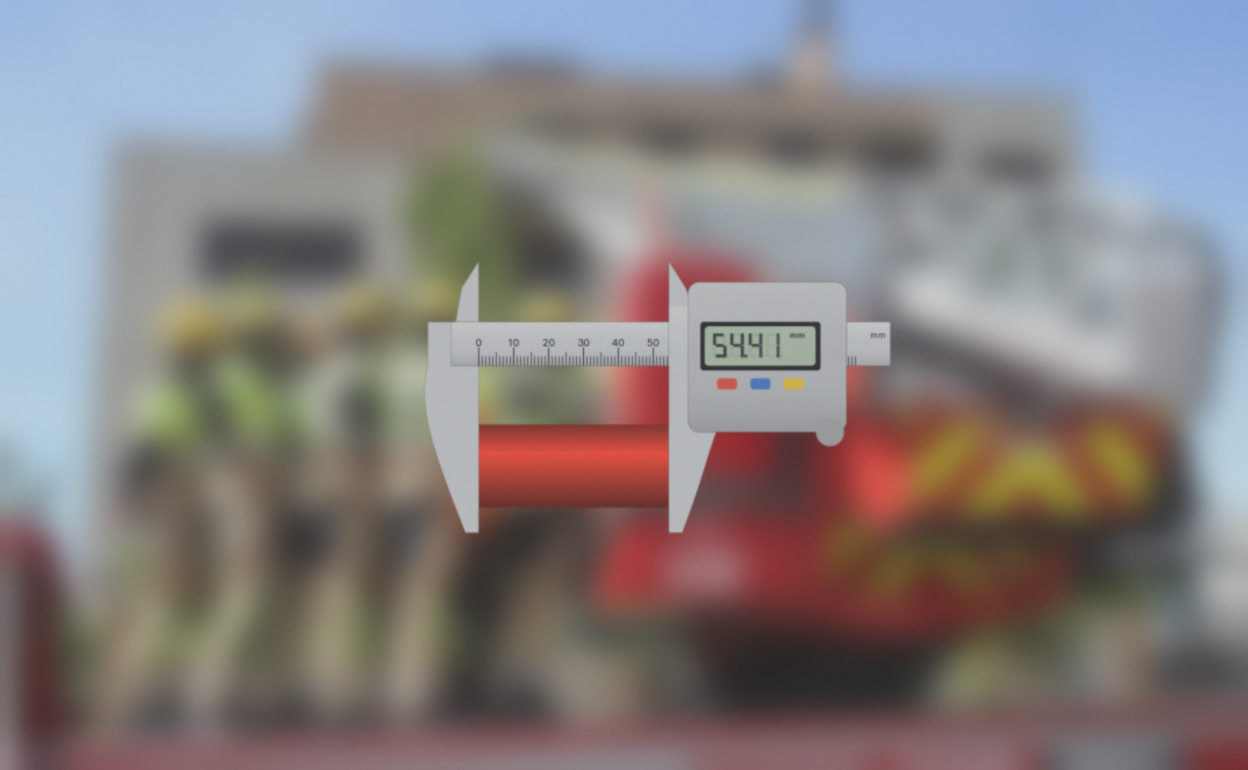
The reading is 54.41mm
